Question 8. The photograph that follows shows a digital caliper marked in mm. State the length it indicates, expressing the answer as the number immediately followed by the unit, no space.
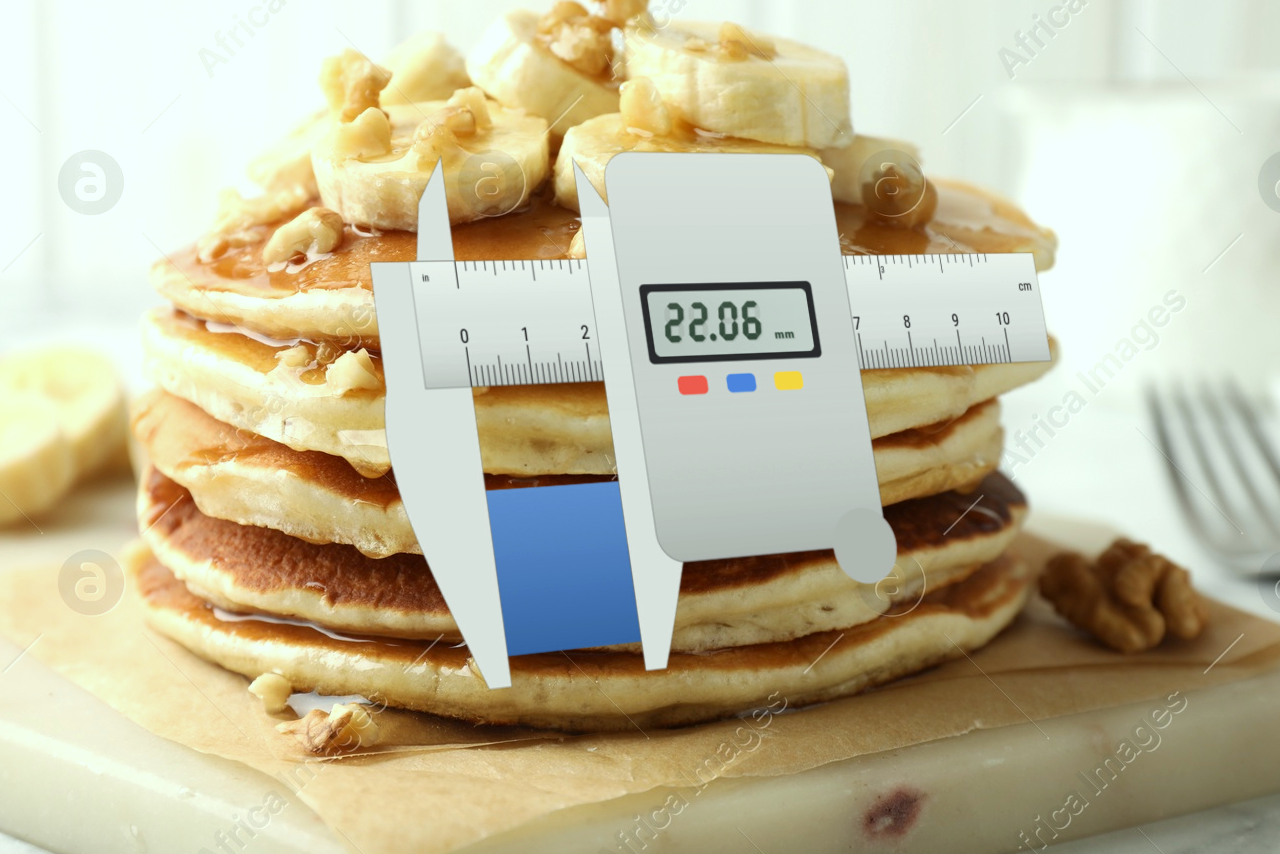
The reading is 22.06mm
